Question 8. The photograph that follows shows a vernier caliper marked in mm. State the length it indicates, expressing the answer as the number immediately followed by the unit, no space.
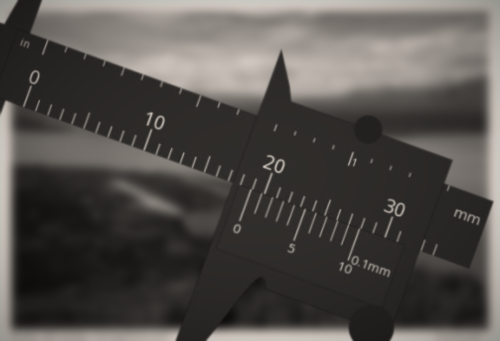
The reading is 18.9mm
